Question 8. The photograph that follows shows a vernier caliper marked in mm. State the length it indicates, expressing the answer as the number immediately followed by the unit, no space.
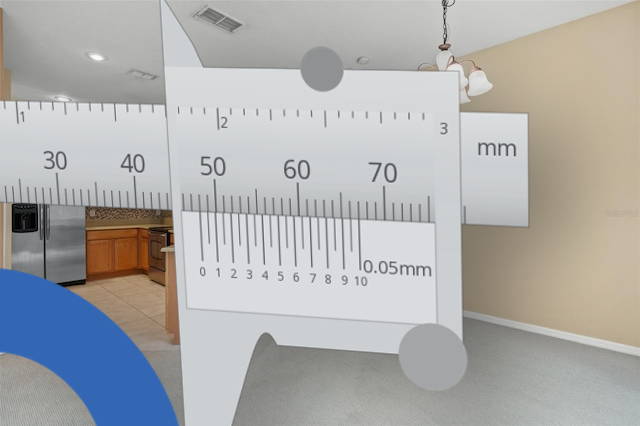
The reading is 48.0mm
